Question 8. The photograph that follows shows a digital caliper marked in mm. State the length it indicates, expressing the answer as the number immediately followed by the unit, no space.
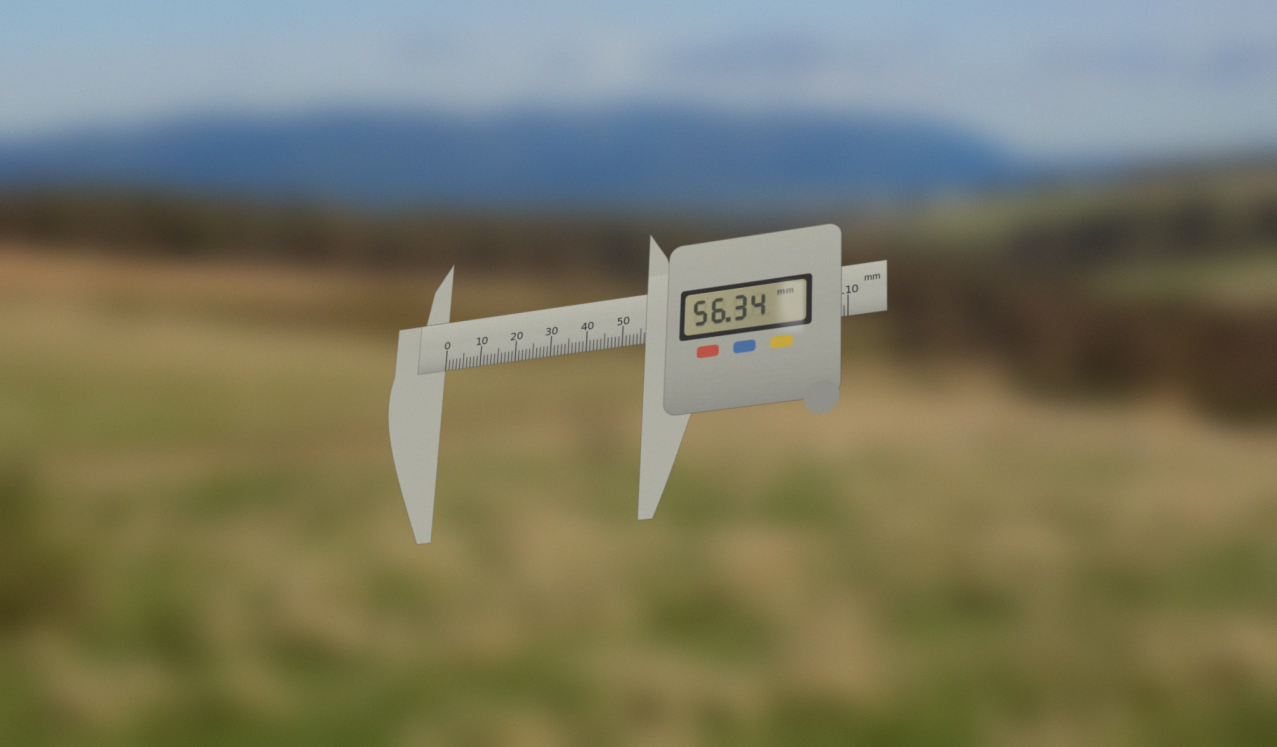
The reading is 56.34mm
